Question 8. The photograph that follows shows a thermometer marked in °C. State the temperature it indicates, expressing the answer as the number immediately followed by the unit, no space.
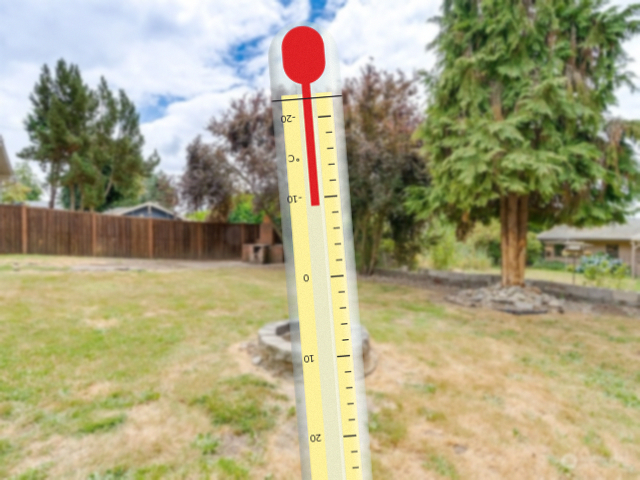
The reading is -9°C
